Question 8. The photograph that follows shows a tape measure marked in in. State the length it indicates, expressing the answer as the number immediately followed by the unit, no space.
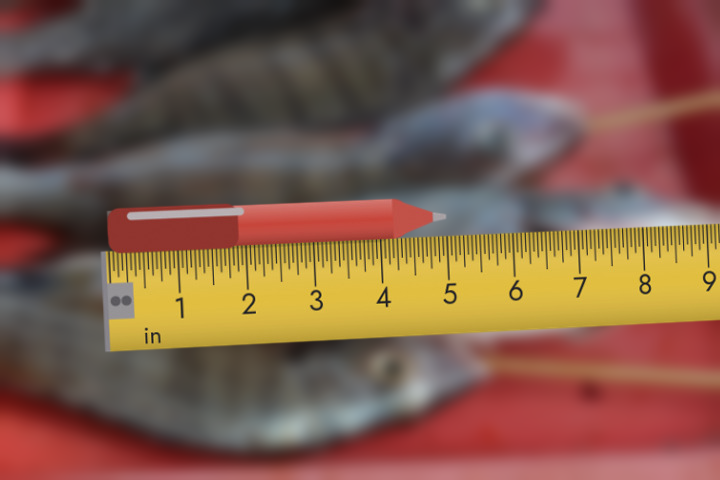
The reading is 5in
